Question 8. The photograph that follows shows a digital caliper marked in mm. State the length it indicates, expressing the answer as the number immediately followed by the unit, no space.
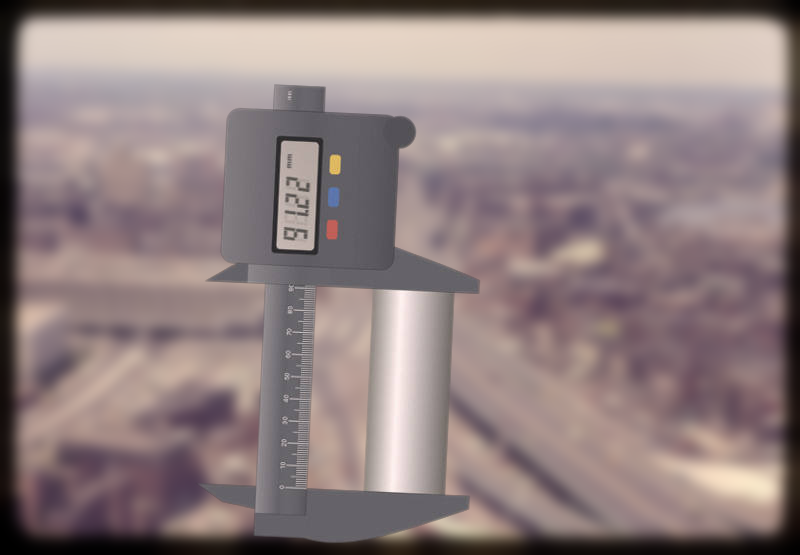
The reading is 91.22mm
